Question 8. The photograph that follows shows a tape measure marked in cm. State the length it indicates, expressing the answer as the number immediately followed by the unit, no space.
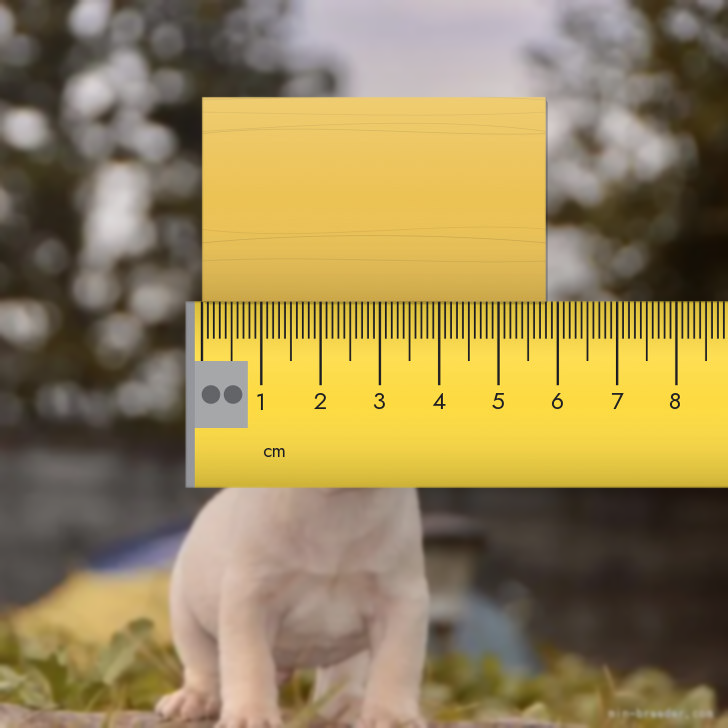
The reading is 5.8cm
